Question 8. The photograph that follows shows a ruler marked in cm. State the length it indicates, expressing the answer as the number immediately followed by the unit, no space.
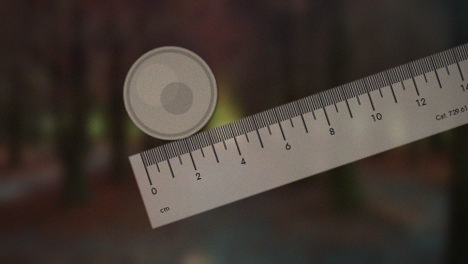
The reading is 4cm
